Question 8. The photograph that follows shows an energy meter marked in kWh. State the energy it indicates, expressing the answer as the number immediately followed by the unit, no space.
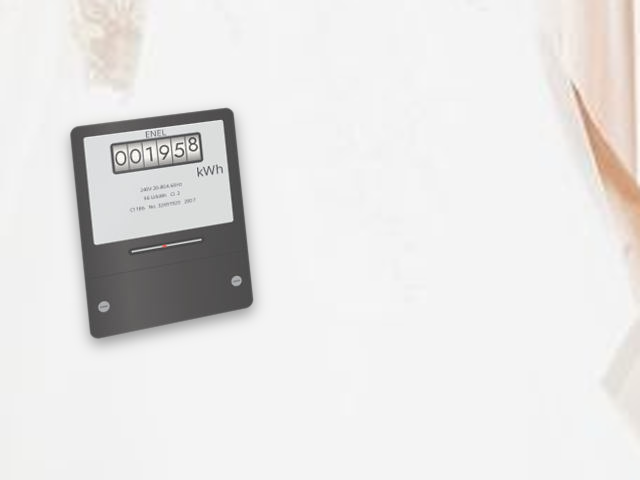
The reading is 1958kWh
